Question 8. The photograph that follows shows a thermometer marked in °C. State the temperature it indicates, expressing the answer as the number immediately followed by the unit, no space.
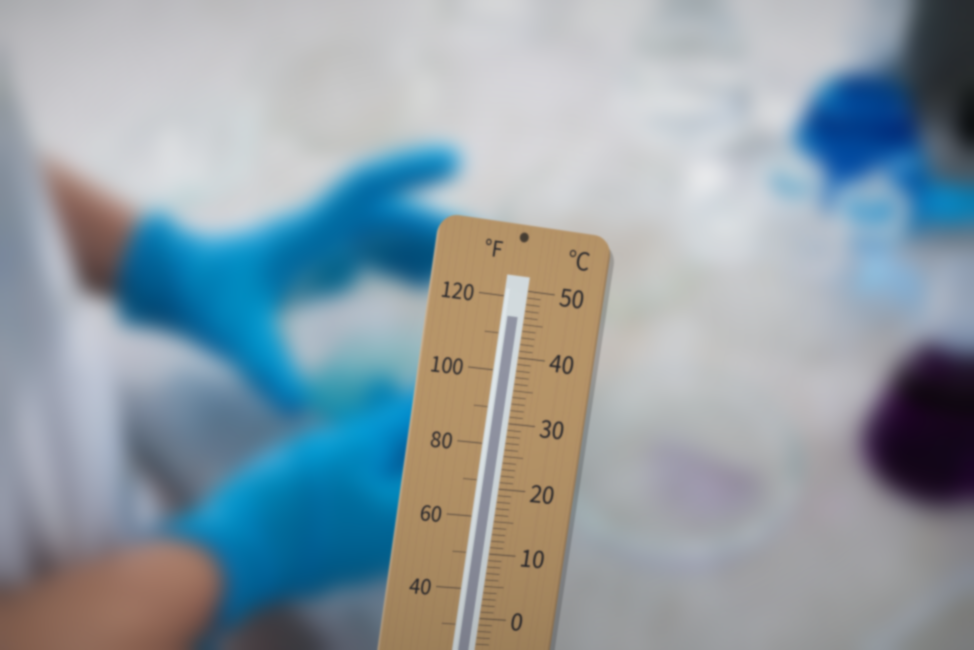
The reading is 46°C
